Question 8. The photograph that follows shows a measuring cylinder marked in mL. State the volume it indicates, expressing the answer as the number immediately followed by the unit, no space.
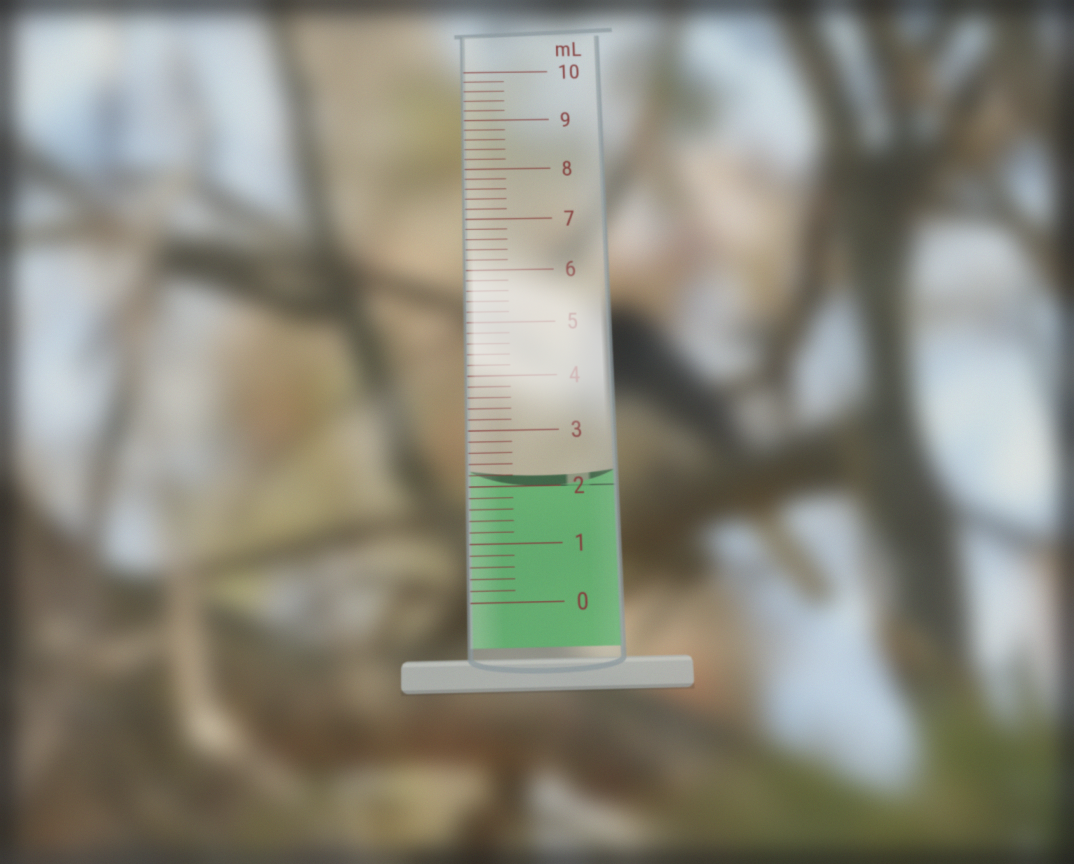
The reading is 2mL
